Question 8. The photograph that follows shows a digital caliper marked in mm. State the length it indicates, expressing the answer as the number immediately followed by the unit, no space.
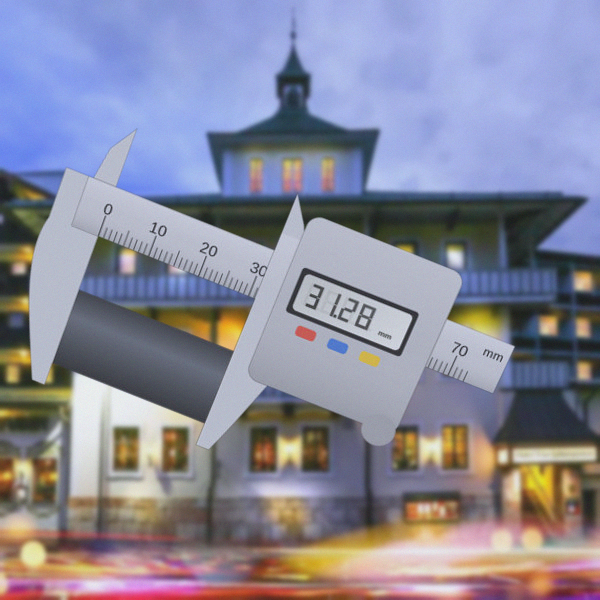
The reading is 31.28mm
